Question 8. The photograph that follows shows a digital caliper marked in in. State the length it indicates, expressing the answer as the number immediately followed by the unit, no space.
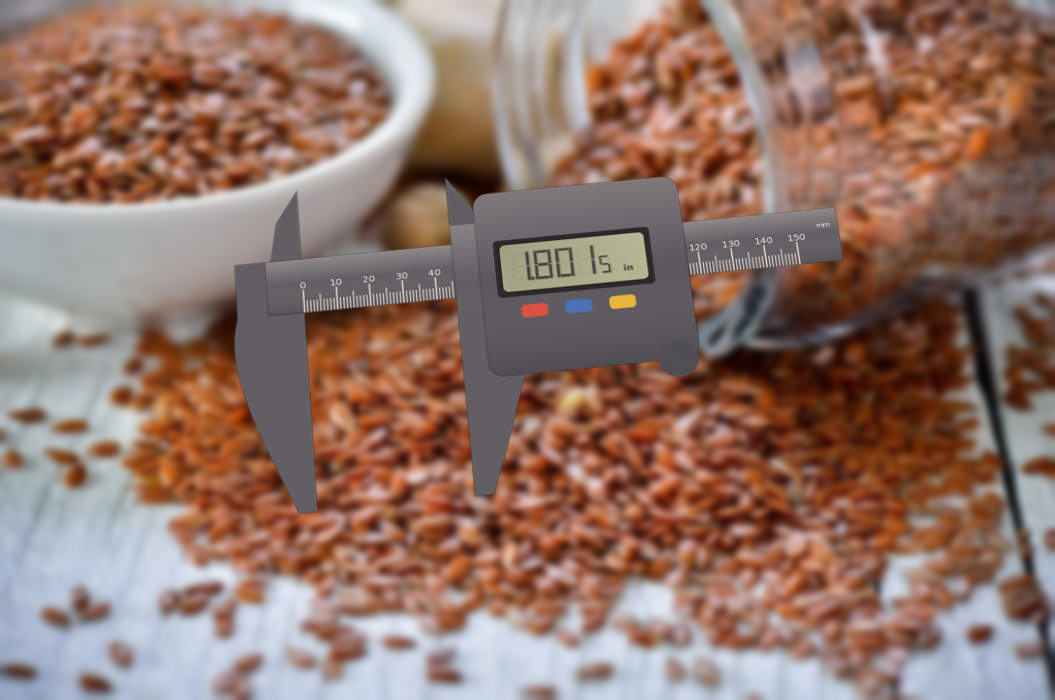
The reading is 1.8015in
